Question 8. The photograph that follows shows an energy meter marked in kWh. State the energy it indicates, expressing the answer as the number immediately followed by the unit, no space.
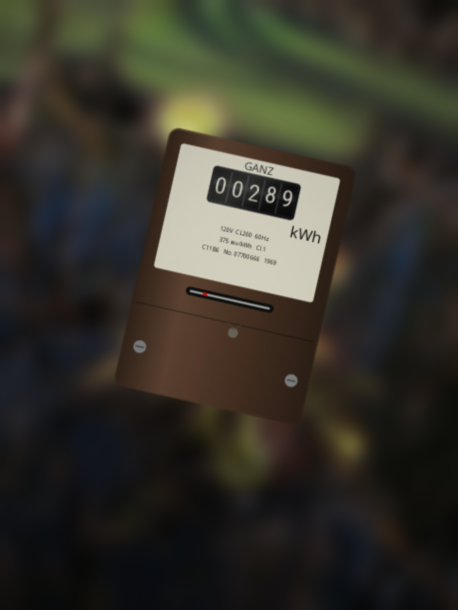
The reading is 289kWh
